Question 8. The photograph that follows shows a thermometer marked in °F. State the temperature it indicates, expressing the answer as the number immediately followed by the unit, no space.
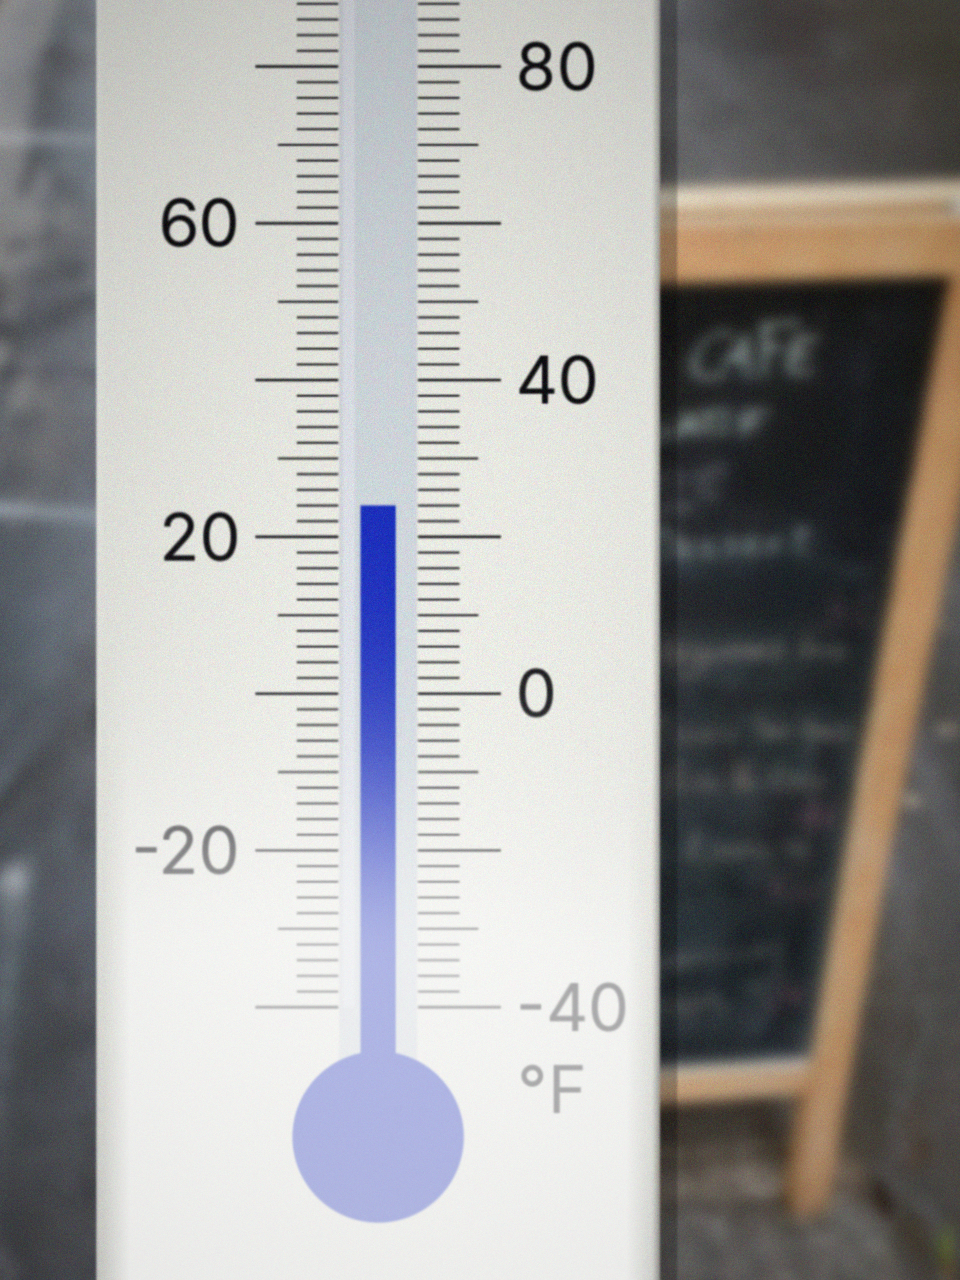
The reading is 24°F
